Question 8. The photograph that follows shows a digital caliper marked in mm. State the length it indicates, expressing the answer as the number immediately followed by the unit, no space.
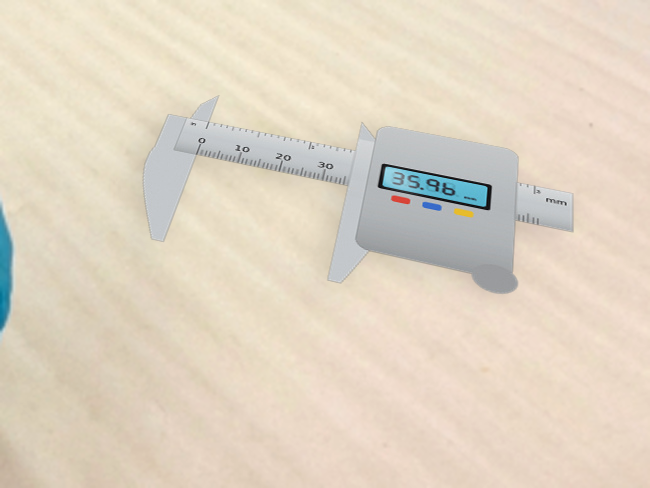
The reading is 35.96mm
